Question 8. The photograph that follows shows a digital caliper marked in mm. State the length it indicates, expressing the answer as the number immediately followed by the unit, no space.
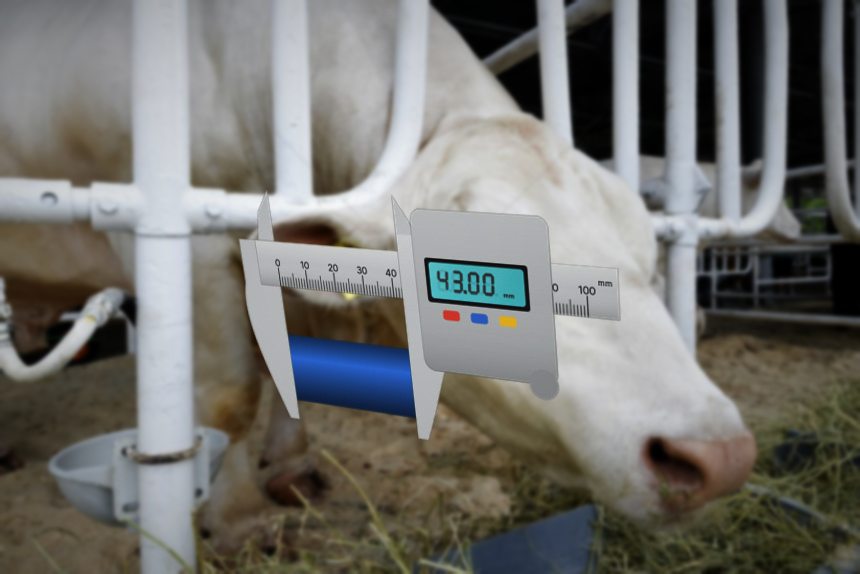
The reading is 43.00mm
